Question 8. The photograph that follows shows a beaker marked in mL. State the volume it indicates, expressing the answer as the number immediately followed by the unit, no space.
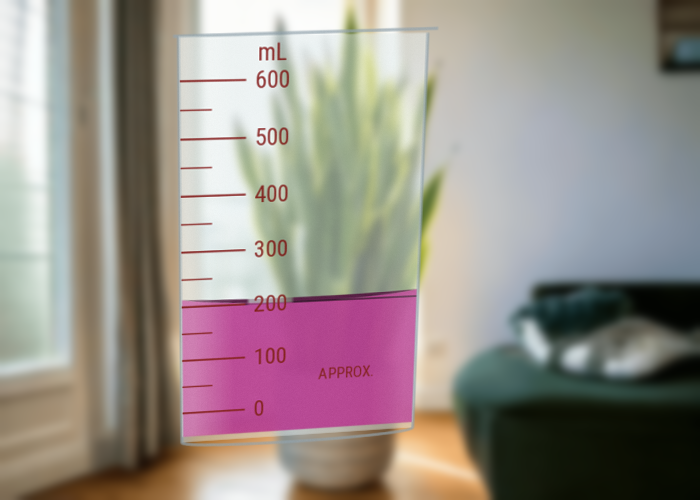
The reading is 200mL
